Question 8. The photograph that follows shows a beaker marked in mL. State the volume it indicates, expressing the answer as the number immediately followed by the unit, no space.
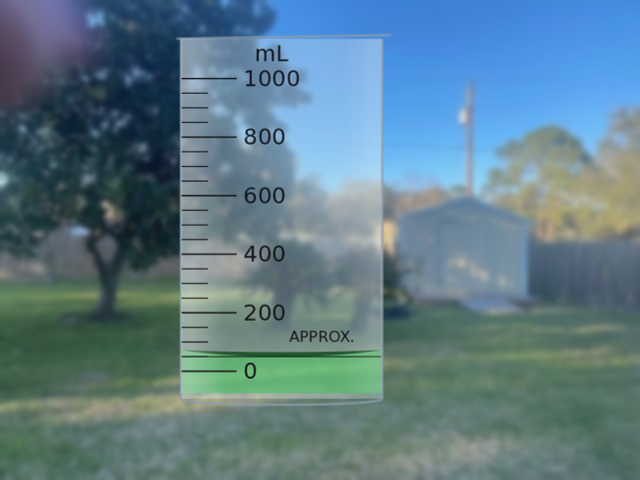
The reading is 50mL
